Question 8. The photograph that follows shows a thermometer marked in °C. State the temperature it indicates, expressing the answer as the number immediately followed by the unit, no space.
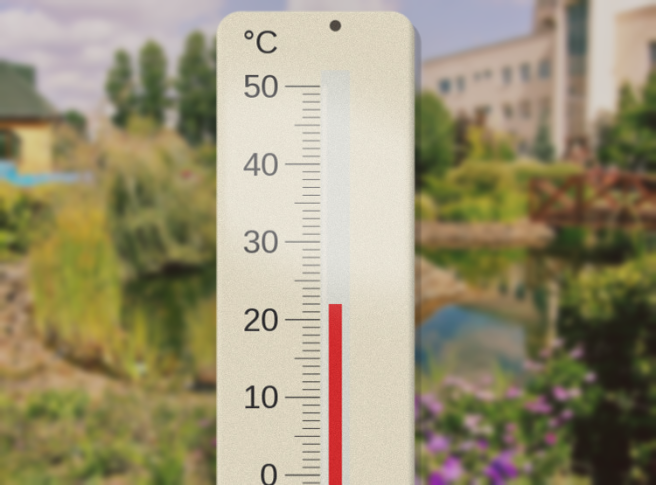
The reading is 22°C
